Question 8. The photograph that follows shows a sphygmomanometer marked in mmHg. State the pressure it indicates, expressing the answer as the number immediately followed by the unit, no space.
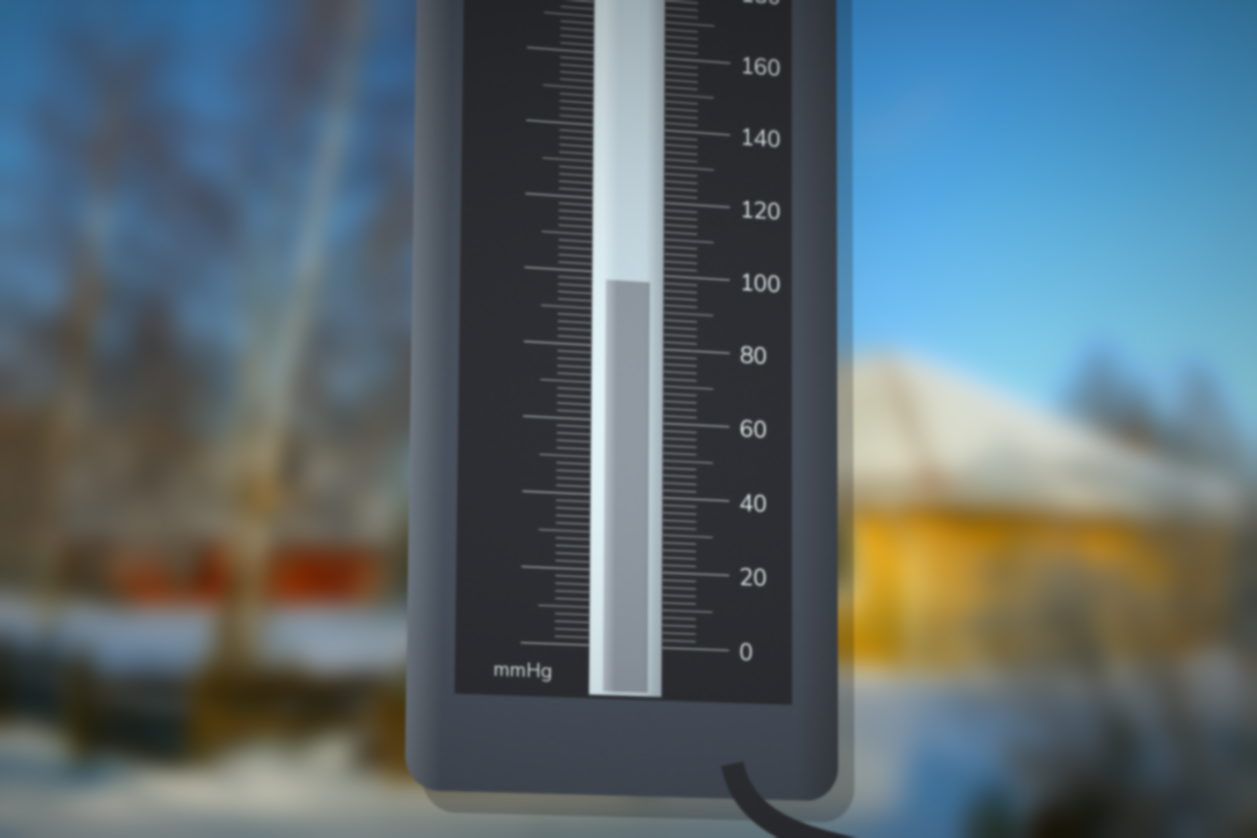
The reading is 98mmHg
